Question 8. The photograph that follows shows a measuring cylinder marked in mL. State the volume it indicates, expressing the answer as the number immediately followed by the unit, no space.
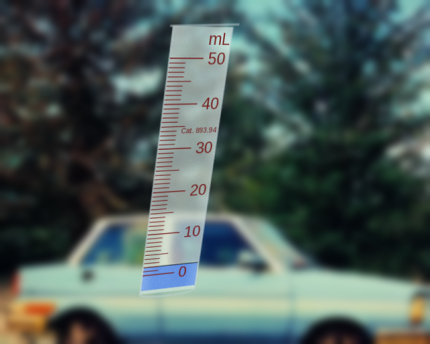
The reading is 2mL
